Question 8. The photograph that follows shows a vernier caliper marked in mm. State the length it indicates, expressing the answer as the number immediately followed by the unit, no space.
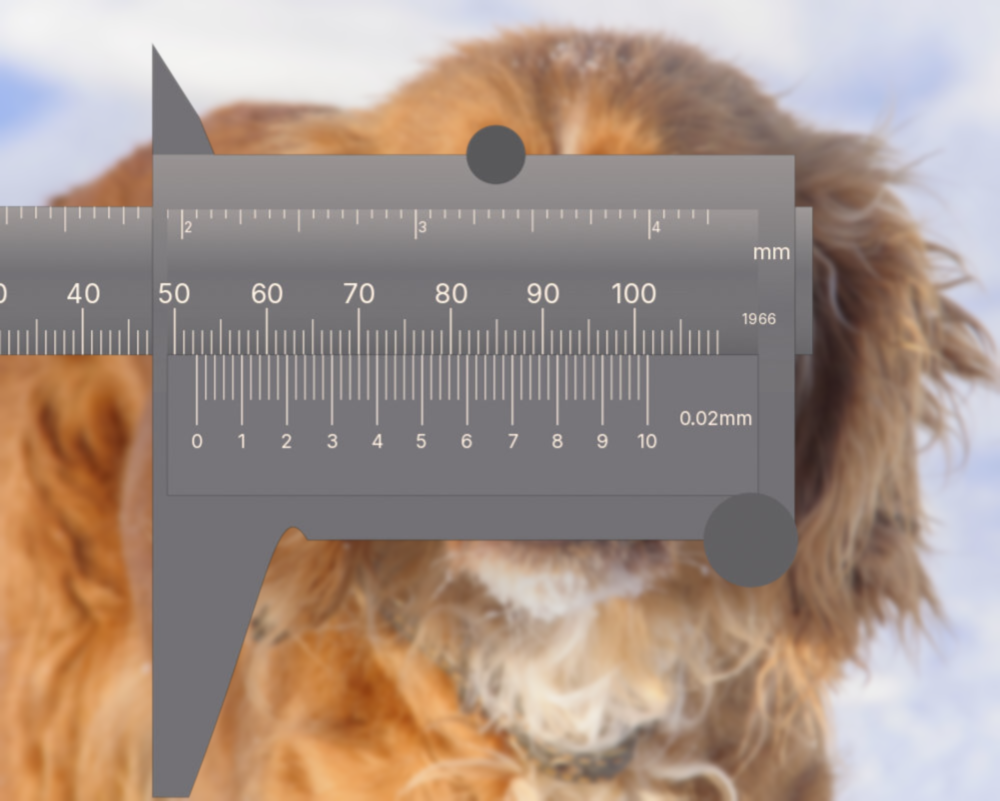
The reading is 52.4mm
